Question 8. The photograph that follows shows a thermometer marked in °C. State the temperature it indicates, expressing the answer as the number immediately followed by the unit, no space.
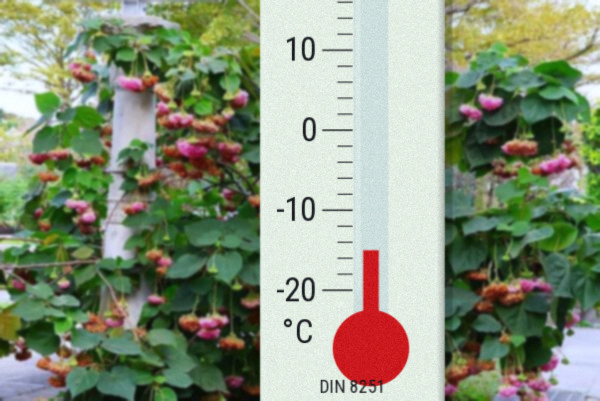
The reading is -15°C
